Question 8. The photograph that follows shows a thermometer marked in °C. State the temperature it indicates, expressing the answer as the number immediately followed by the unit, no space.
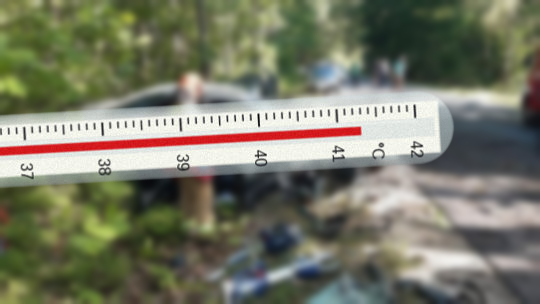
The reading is 41.3°C
